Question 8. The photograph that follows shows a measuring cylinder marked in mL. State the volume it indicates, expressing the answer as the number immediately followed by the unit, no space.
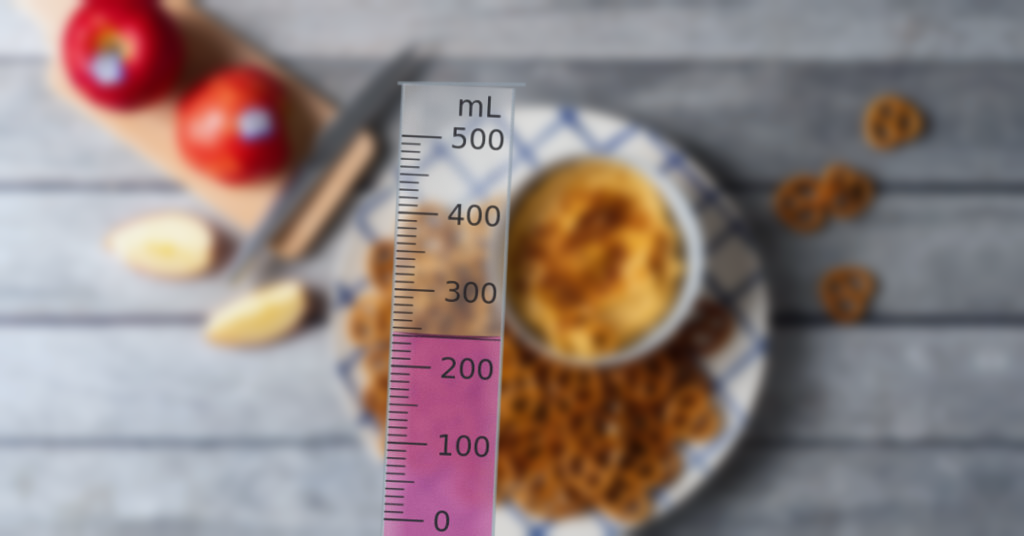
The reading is 240mL
